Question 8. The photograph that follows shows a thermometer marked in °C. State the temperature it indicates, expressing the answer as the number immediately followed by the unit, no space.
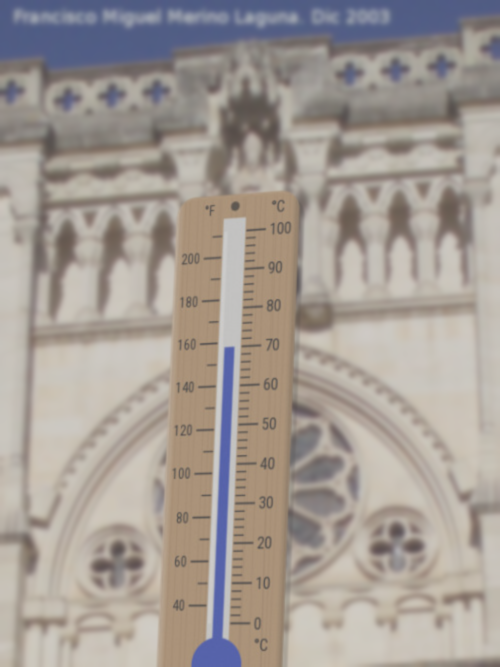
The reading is 70°C
